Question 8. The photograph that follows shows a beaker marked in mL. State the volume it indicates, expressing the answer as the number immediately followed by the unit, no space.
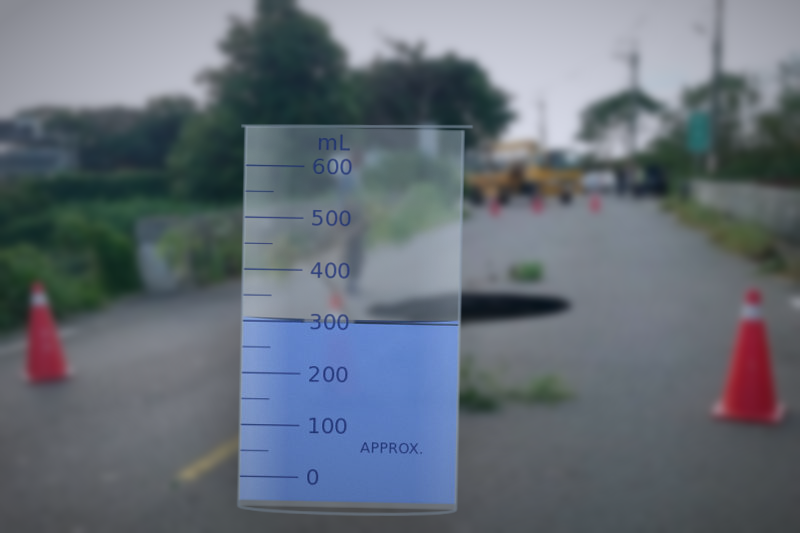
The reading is 300mL
